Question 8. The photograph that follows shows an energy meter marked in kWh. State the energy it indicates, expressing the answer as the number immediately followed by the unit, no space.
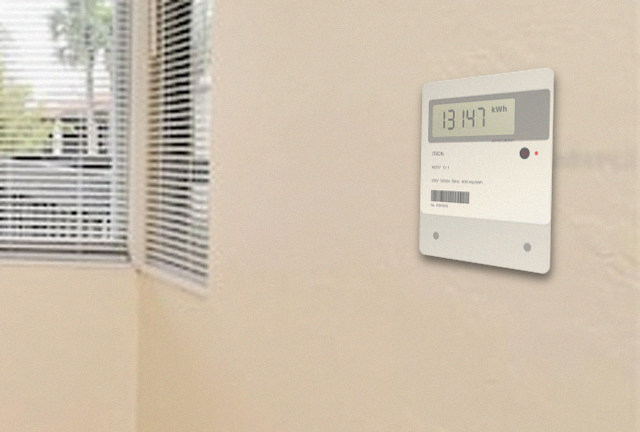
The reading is 13147kWh
